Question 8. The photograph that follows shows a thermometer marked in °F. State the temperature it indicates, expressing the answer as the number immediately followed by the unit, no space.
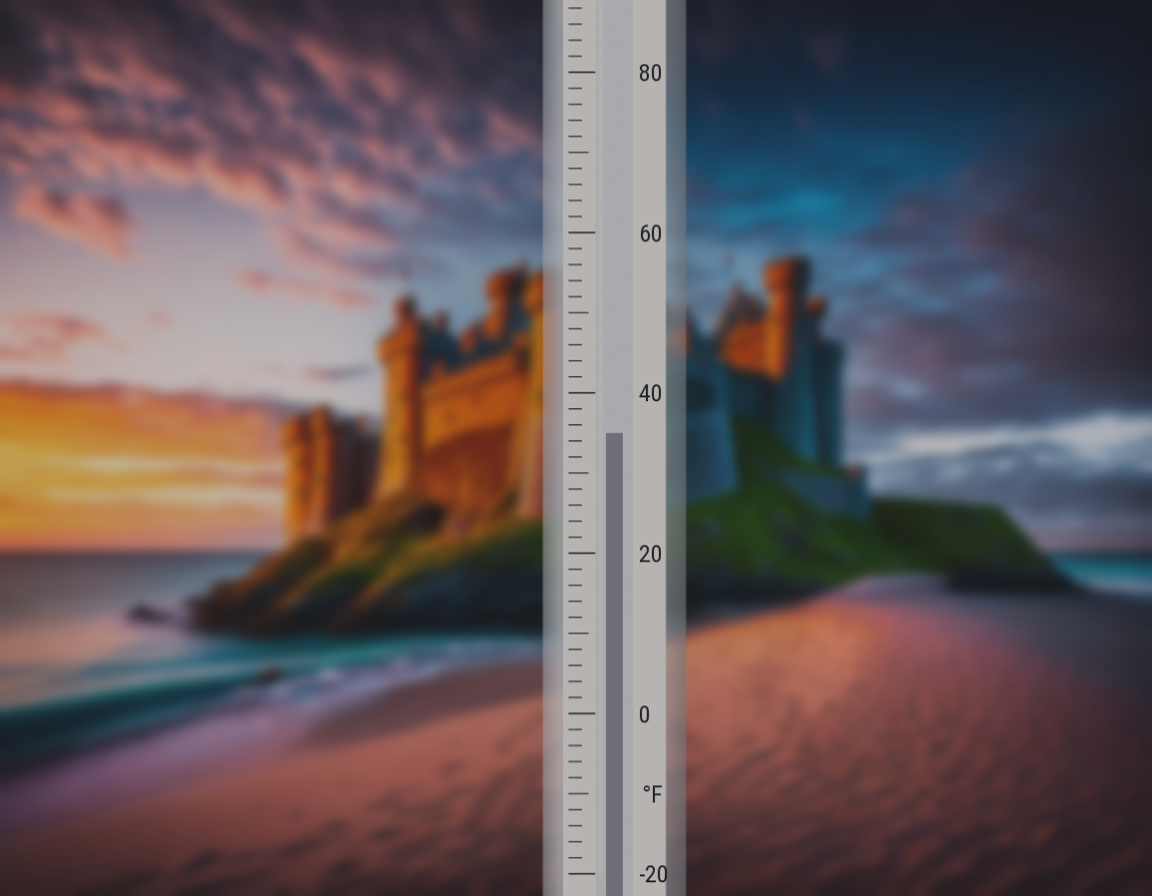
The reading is 35°F
